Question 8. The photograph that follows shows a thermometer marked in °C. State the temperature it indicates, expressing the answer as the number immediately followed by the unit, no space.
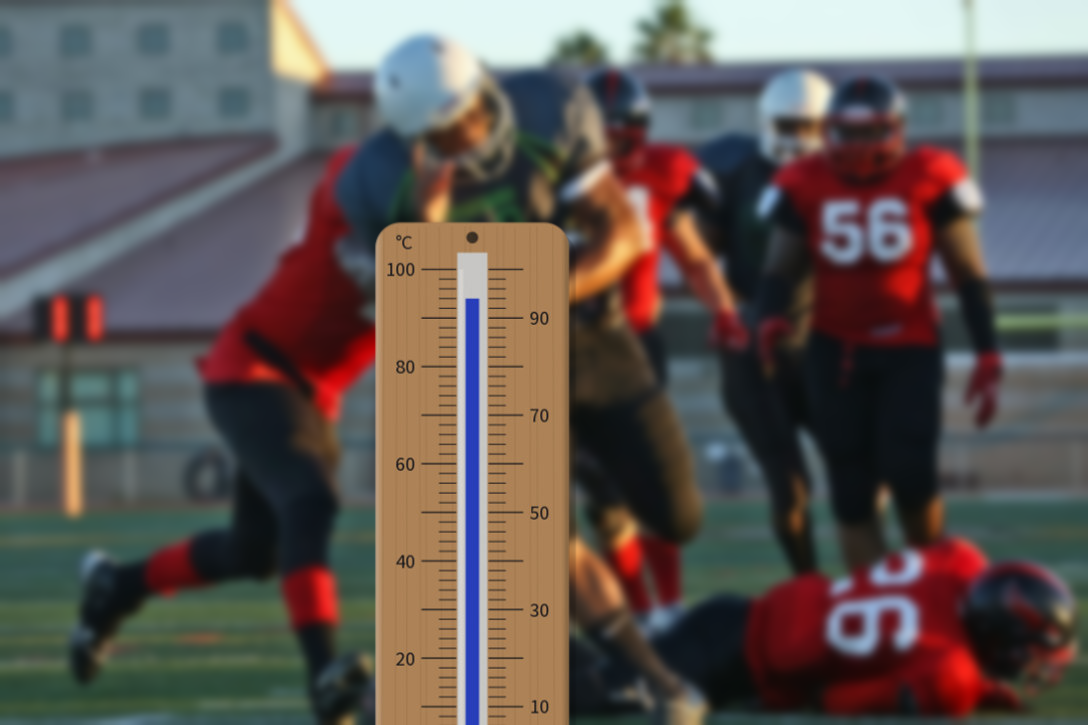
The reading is 94°C
